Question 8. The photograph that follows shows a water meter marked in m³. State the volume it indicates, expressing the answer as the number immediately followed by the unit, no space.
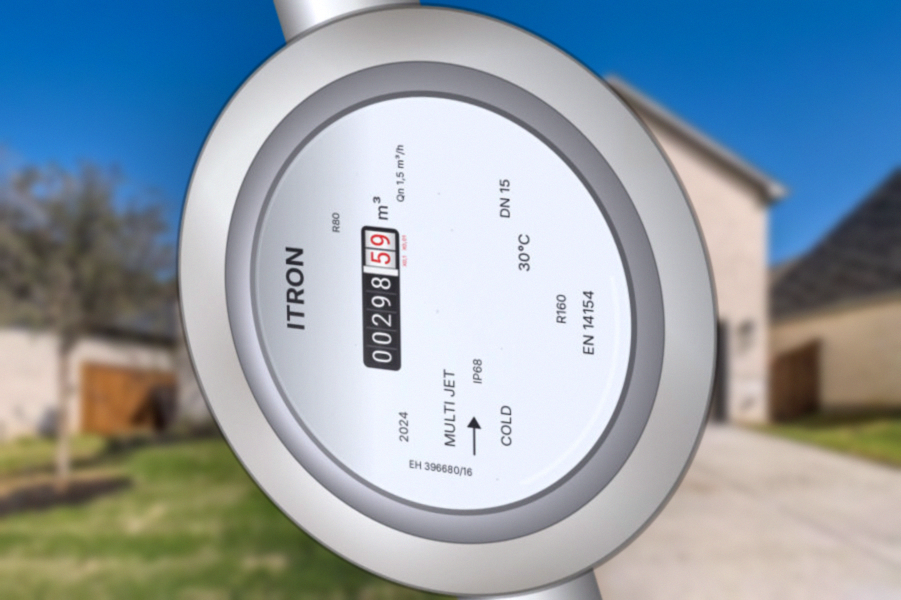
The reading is 298.59m³
